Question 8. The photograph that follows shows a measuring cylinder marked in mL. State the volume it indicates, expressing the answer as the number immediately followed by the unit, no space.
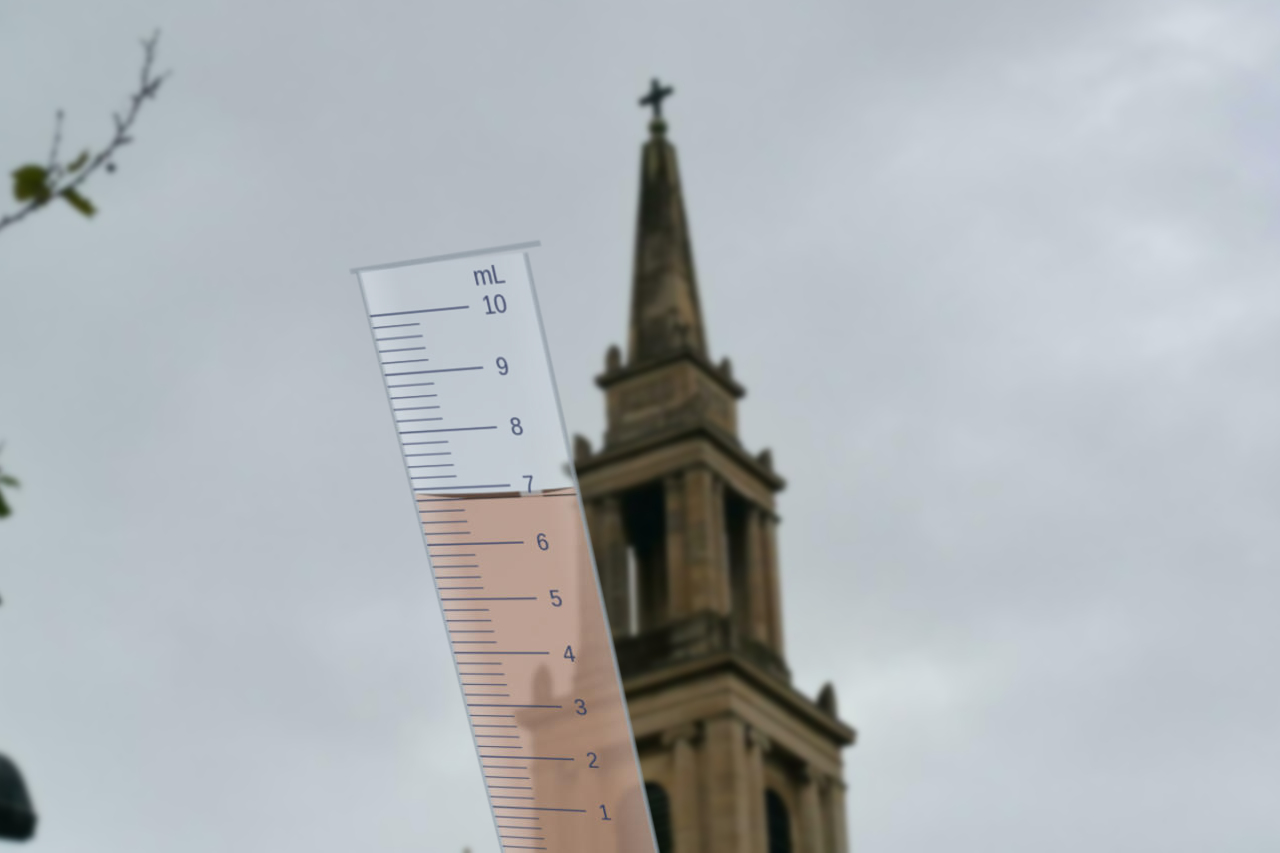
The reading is 6.8mL
